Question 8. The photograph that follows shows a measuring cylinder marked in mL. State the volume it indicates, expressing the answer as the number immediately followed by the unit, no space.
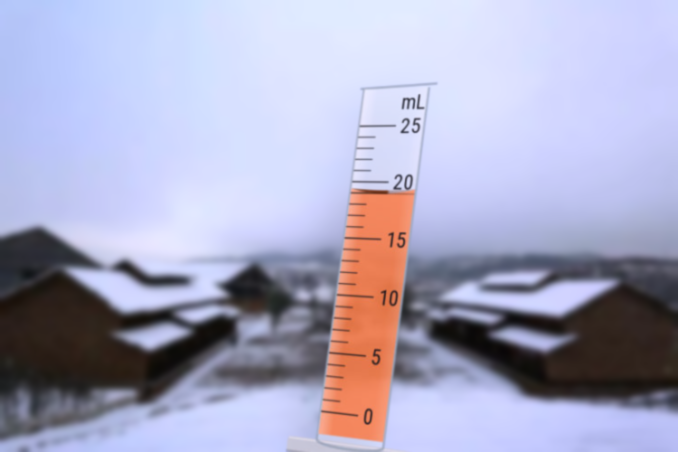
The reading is 19mL
